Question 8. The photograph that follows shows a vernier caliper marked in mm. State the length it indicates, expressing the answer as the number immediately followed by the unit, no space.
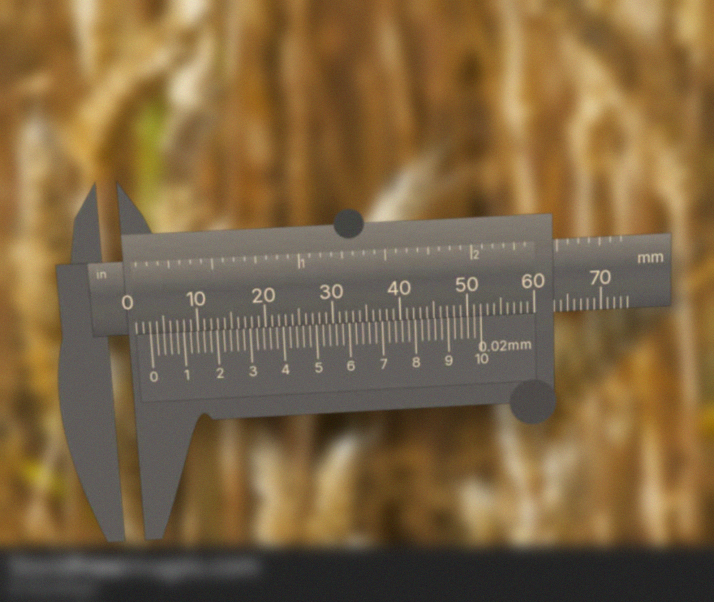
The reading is 3.0mm
